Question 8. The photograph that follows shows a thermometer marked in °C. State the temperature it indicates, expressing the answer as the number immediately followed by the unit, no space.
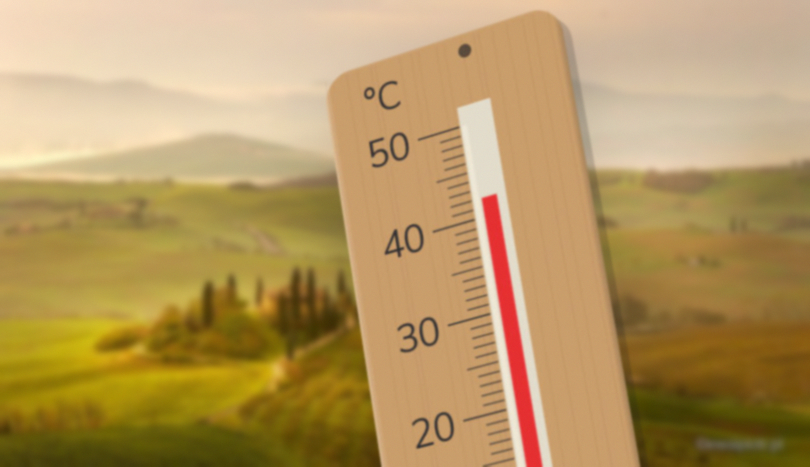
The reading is 42°C
